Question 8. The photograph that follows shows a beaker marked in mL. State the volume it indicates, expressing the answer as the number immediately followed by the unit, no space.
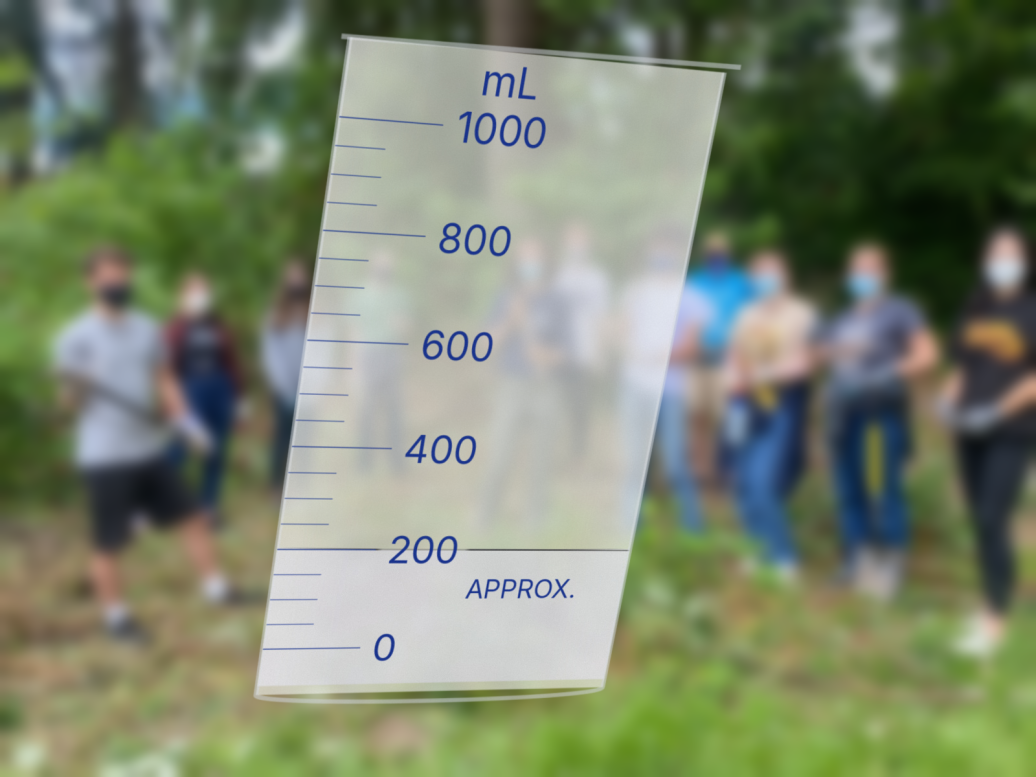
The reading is 200mL
